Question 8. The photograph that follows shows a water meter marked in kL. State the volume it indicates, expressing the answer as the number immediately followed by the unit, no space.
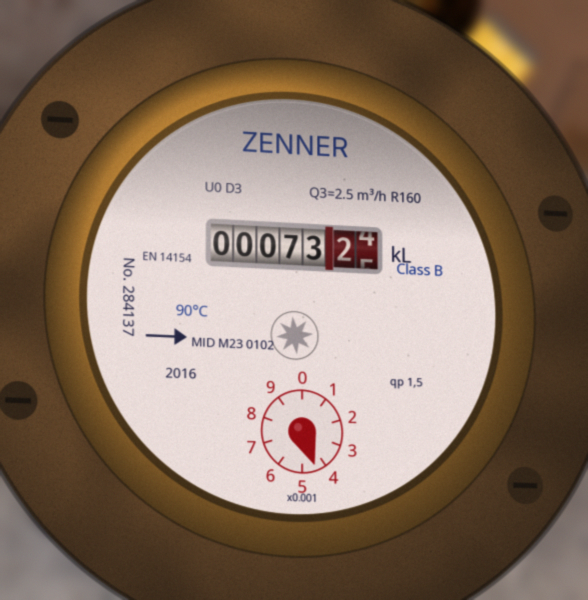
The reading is 73.244kL
